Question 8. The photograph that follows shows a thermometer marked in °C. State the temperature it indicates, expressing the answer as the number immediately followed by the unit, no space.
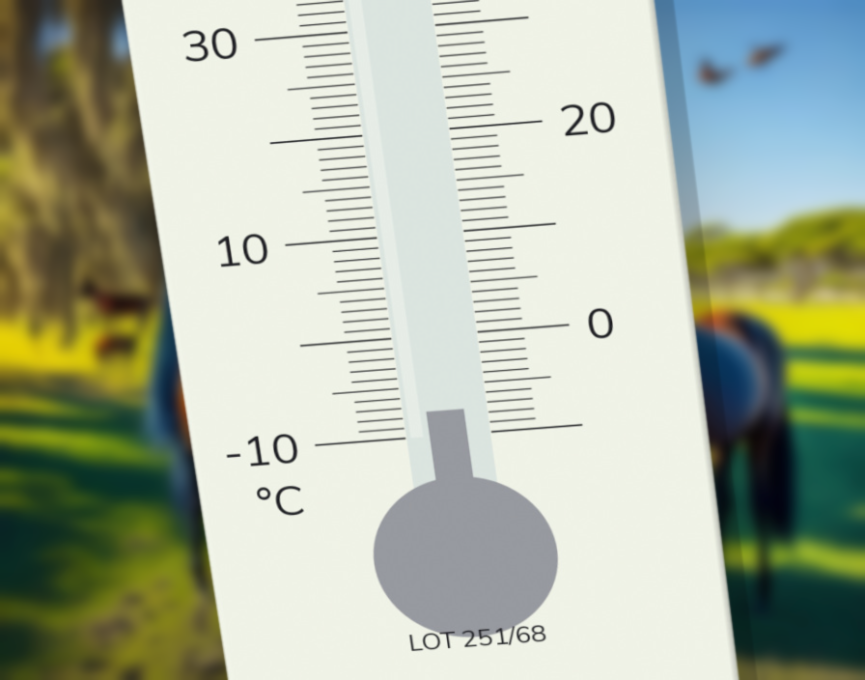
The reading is -7.5°C
